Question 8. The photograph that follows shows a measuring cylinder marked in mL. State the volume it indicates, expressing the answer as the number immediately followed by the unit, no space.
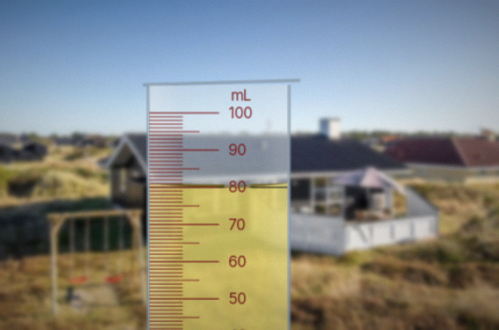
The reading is 80mL
